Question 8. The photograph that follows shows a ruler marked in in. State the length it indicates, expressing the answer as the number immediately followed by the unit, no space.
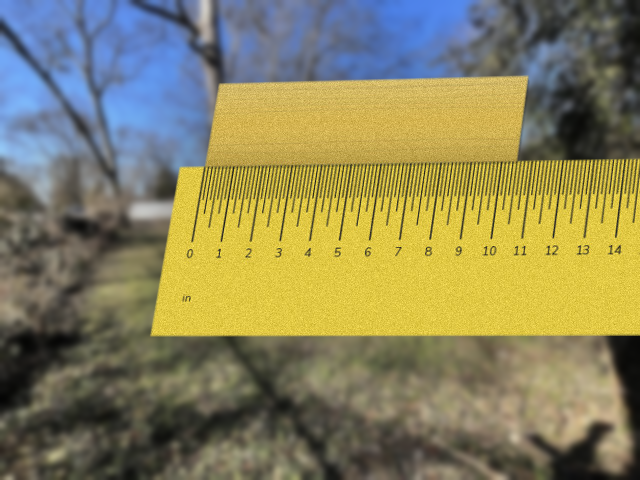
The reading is 10.5in
